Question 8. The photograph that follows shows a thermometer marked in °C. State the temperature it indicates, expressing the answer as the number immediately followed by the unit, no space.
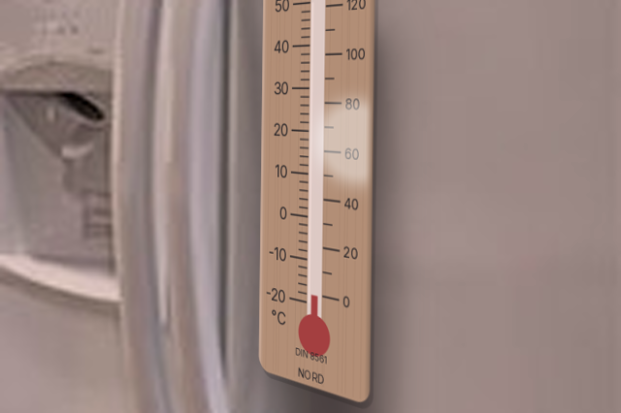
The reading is -18°C
